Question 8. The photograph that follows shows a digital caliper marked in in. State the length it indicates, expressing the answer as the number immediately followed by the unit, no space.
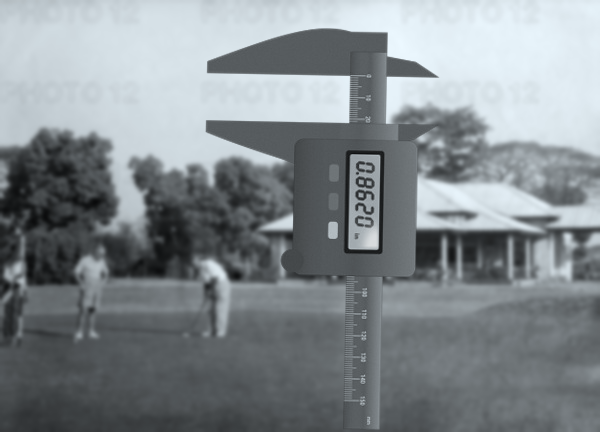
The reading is 0.8620in
